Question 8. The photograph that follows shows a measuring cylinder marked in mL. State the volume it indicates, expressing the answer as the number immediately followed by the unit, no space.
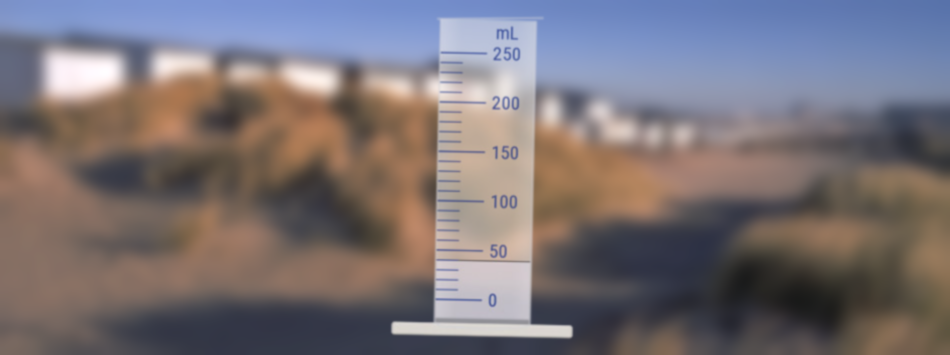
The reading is 40mL
